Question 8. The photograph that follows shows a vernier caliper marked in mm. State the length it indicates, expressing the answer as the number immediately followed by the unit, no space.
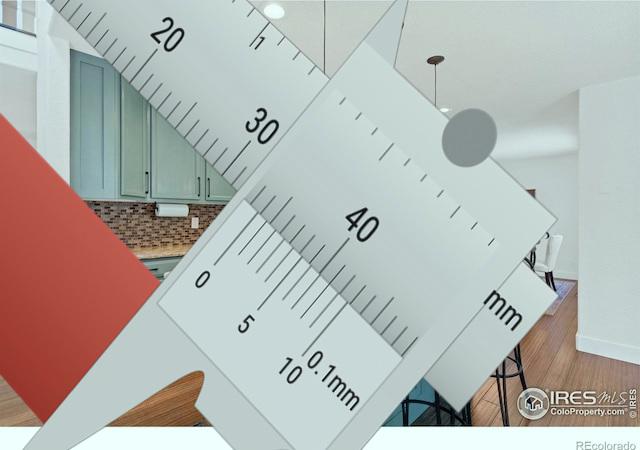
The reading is 33.8mm
